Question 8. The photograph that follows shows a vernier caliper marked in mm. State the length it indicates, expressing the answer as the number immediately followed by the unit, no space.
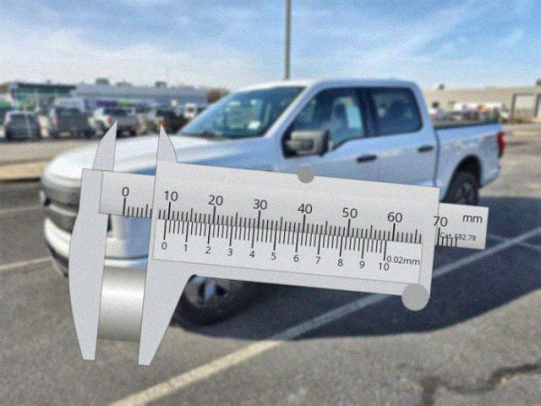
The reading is 9.5mm
